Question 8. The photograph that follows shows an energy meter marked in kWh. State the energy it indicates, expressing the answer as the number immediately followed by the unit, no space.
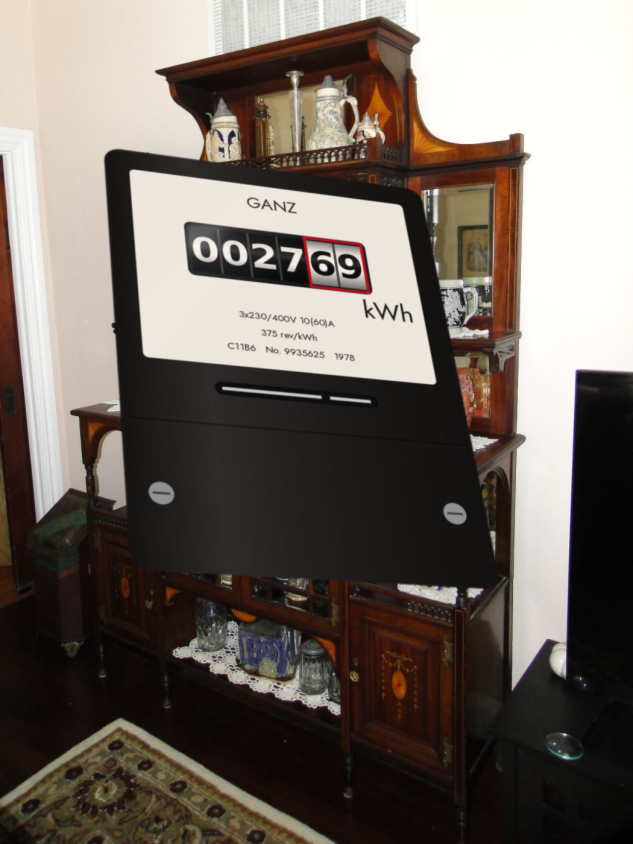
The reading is 27.69kWh
